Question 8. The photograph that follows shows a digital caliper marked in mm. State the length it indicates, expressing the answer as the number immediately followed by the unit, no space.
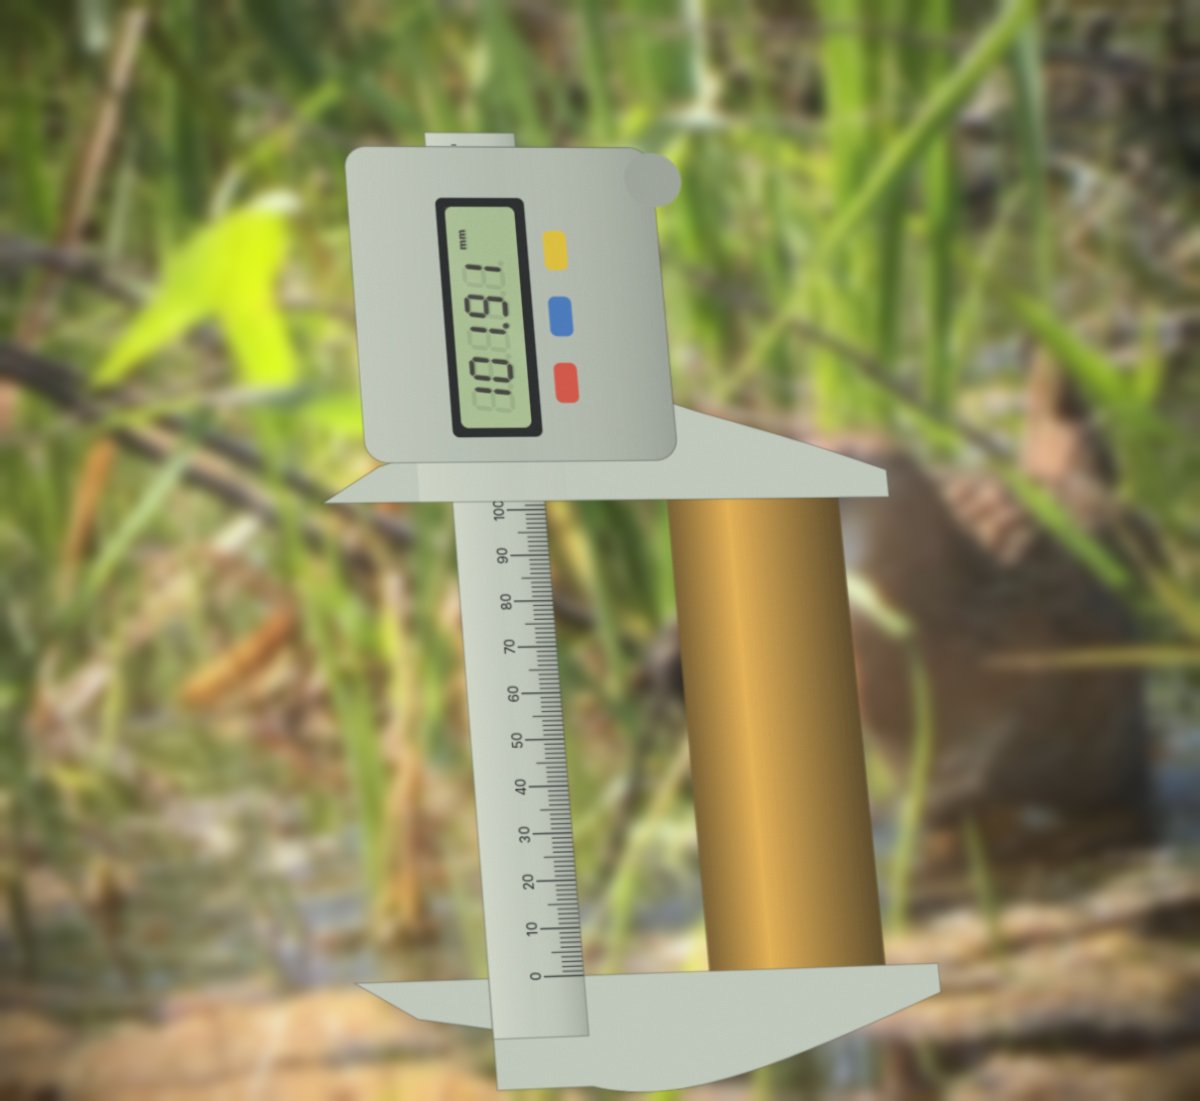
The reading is 101.91mm
